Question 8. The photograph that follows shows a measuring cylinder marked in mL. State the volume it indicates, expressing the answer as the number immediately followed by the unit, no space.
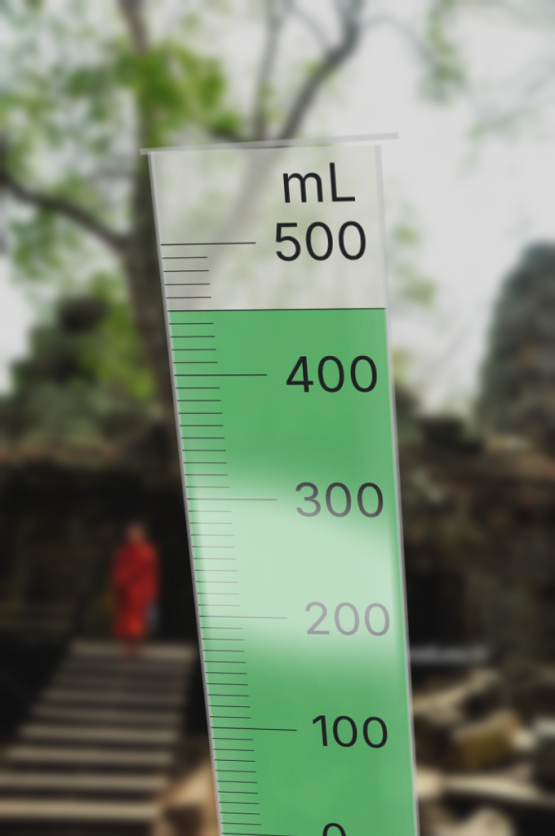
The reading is 450mL
